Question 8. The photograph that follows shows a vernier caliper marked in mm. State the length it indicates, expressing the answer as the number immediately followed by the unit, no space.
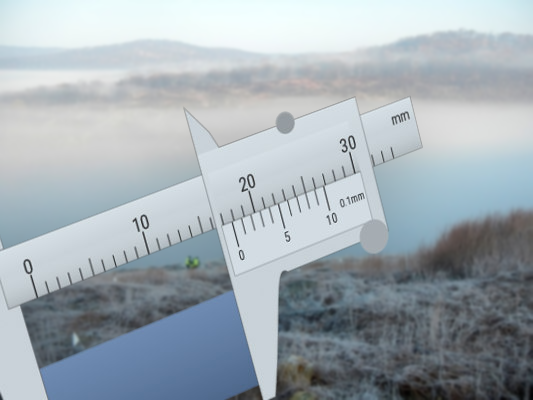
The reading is 17.8mm
